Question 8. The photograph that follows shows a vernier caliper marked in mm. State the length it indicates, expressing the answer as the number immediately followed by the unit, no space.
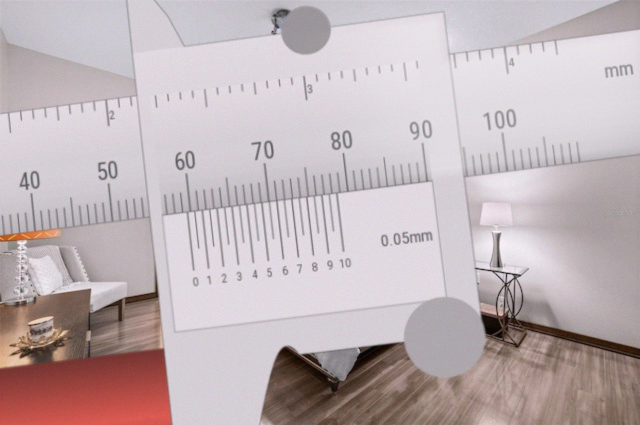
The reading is 59.6mm
